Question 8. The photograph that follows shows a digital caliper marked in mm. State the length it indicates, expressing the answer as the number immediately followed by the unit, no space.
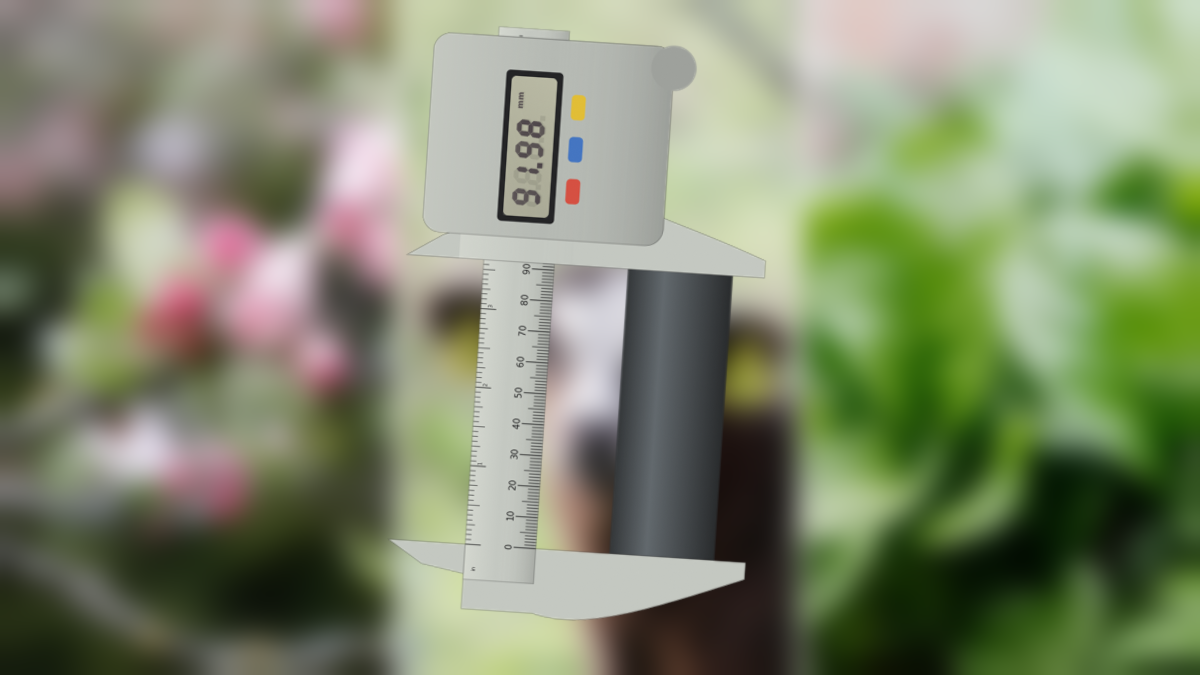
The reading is 91.98mm
